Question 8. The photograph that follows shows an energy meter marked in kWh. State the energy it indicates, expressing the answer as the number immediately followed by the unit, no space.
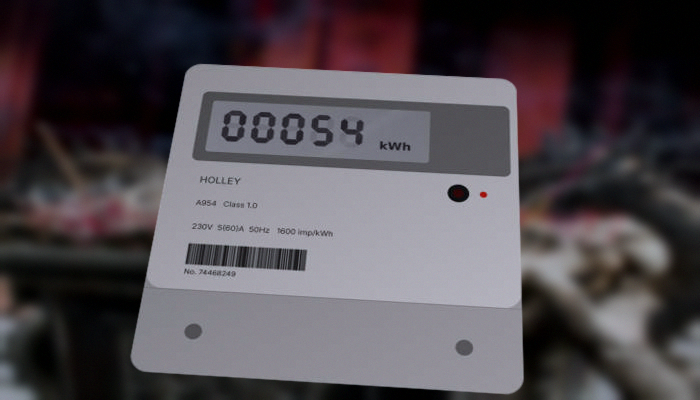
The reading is 54kWh
